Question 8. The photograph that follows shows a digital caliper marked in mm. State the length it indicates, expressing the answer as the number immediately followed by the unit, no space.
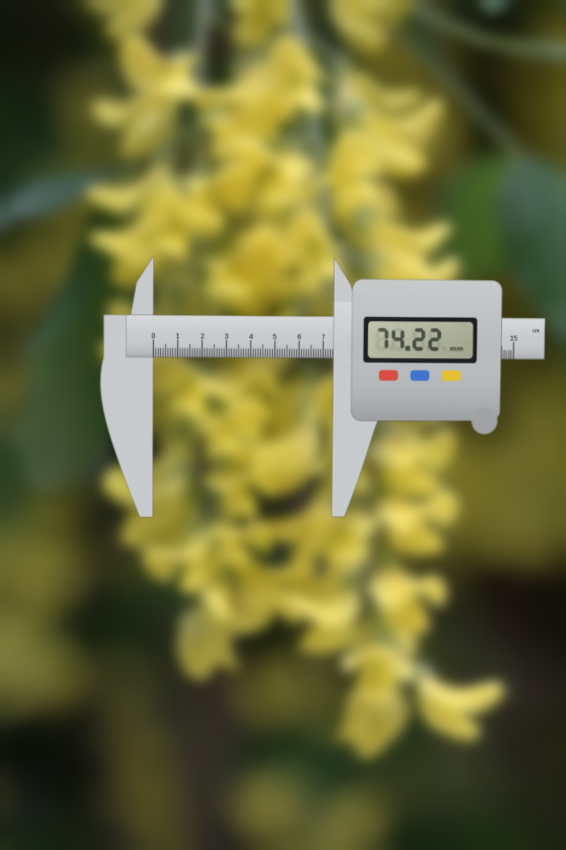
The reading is 74.22mm
